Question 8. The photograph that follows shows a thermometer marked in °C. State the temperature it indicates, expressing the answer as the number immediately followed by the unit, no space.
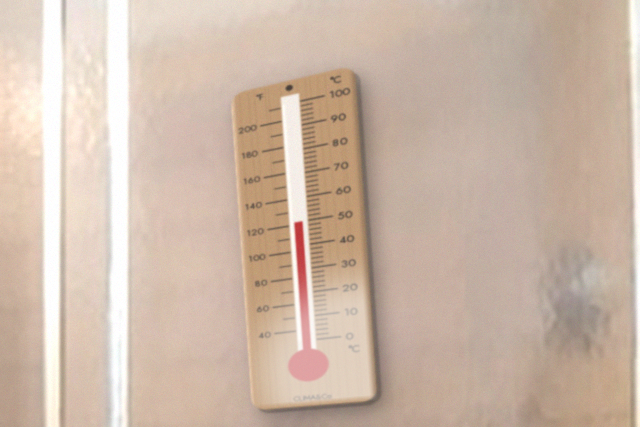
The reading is 50°C
